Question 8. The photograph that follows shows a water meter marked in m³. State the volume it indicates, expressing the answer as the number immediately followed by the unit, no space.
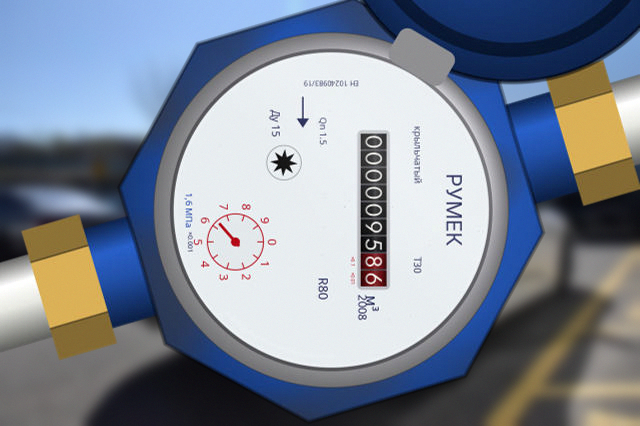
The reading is 95.866m³
